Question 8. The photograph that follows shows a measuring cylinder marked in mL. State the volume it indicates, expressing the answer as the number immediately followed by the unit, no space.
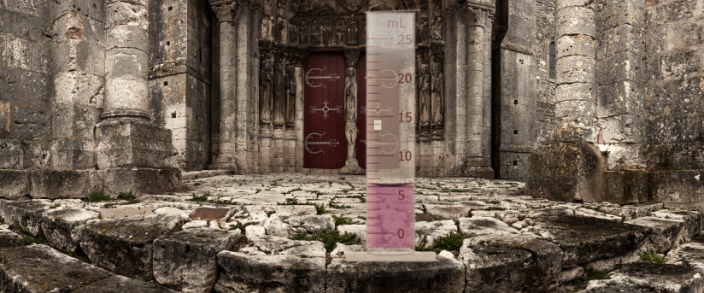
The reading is 6mL
